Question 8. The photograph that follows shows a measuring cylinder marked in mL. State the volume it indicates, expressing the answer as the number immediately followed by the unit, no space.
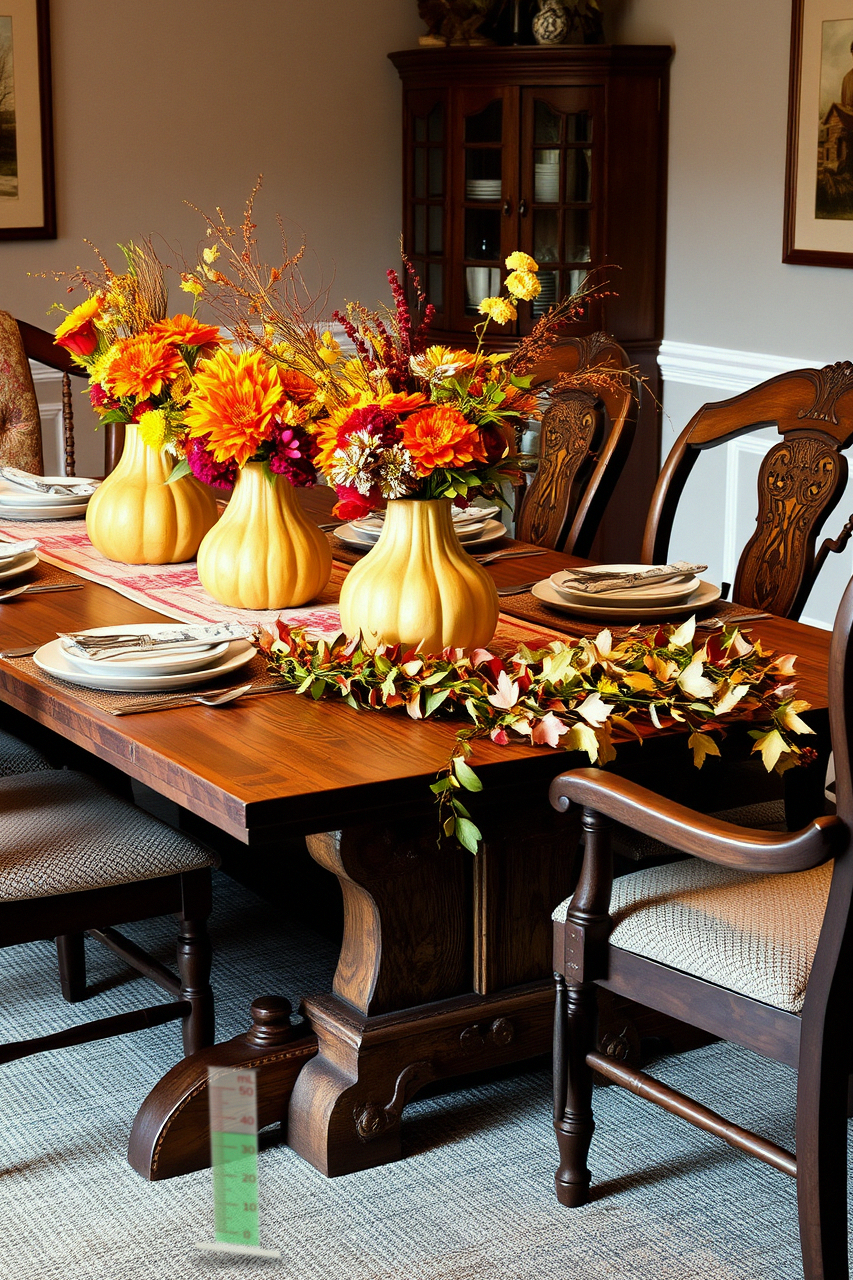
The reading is 35mL
